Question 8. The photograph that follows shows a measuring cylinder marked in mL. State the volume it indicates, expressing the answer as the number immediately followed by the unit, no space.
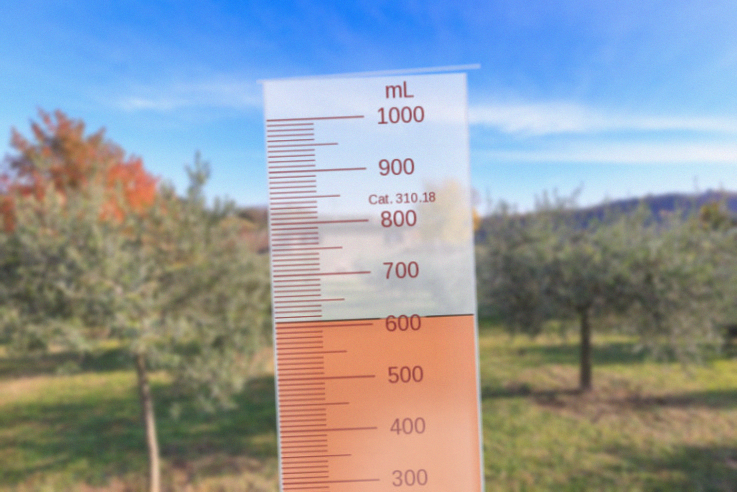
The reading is 610mL
